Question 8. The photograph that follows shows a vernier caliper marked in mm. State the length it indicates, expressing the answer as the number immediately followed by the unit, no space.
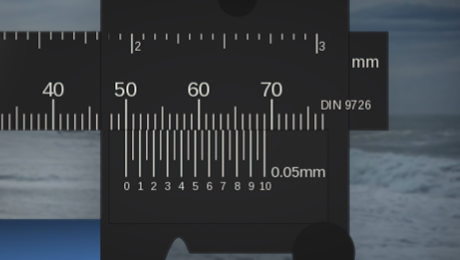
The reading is 50.0mm
